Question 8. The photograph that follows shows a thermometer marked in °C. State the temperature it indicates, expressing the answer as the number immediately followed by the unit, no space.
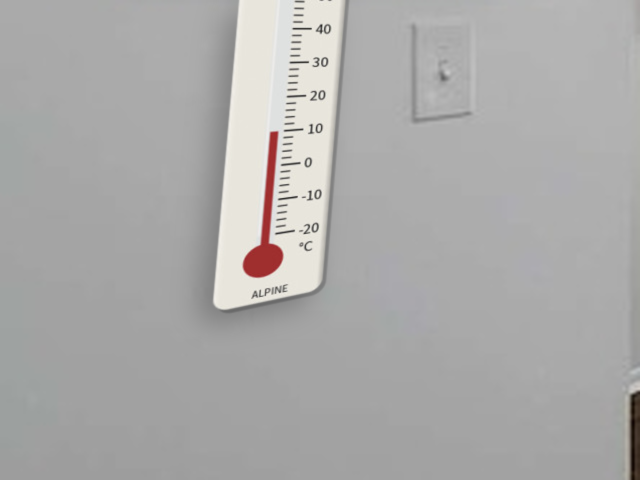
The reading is 10°C
